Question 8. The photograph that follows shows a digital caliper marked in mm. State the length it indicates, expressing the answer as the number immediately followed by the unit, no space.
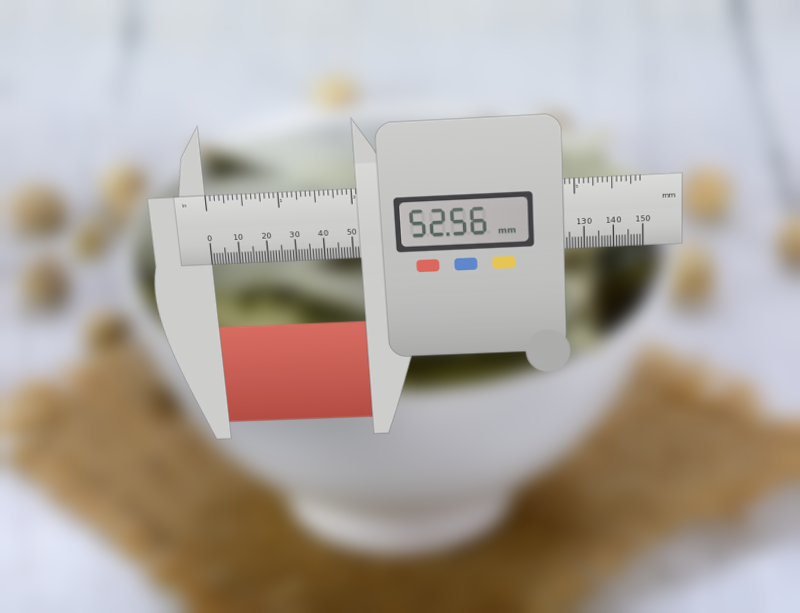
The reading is 52.56mm
